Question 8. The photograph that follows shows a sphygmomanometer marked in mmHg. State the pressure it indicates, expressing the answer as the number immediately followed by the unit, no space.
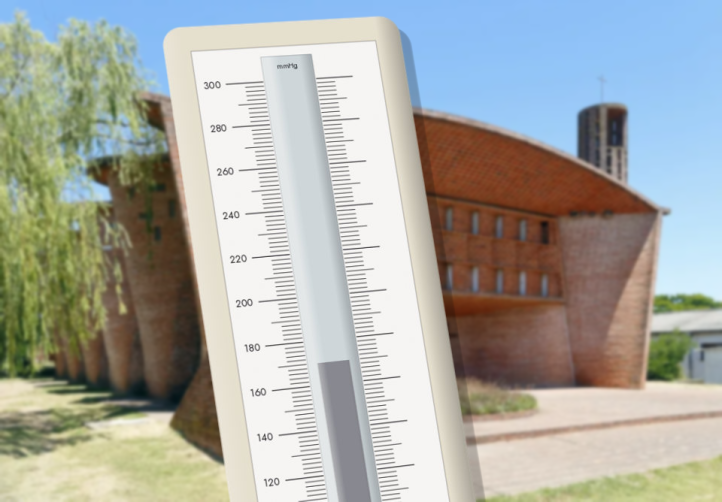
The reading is 170mmHg
